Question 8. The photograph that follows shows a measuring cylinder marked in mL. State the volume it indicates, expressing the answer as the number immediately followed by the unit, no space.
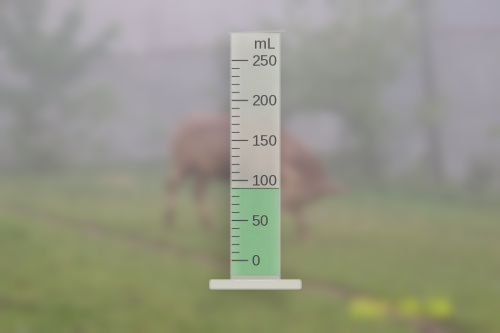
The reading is 90mL
